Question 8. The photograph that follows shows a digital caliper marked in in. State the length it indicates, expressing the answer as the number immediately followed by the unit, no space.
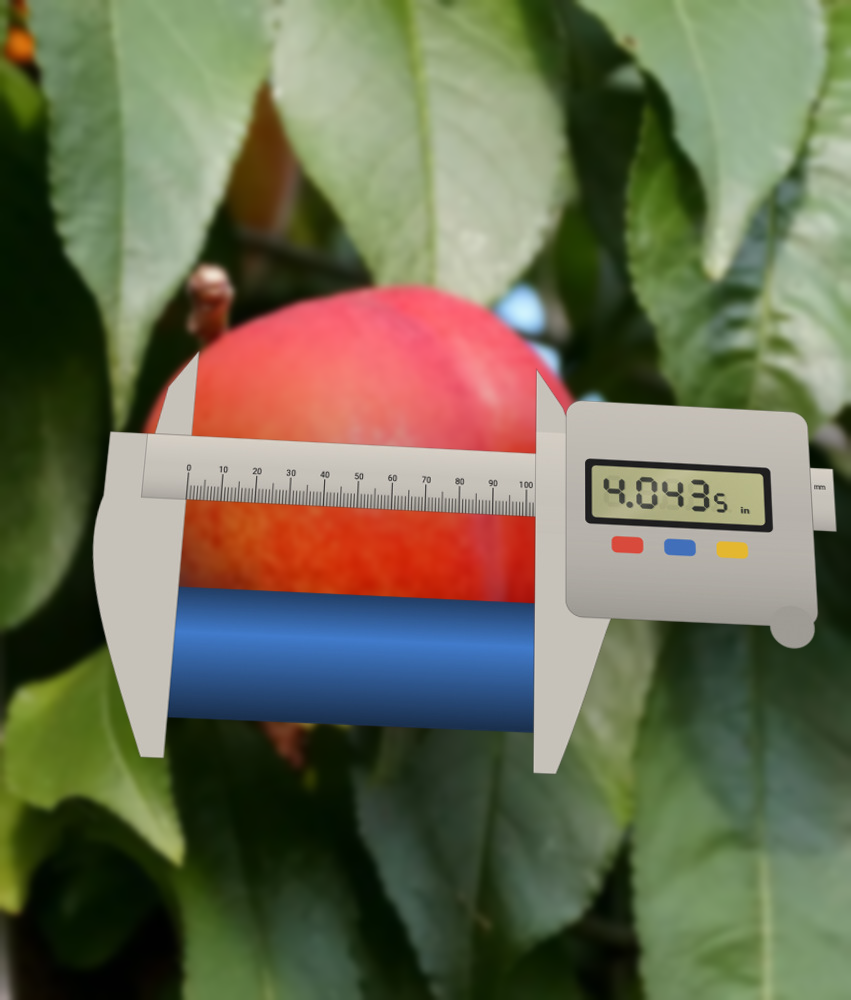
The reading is 4.0435in
